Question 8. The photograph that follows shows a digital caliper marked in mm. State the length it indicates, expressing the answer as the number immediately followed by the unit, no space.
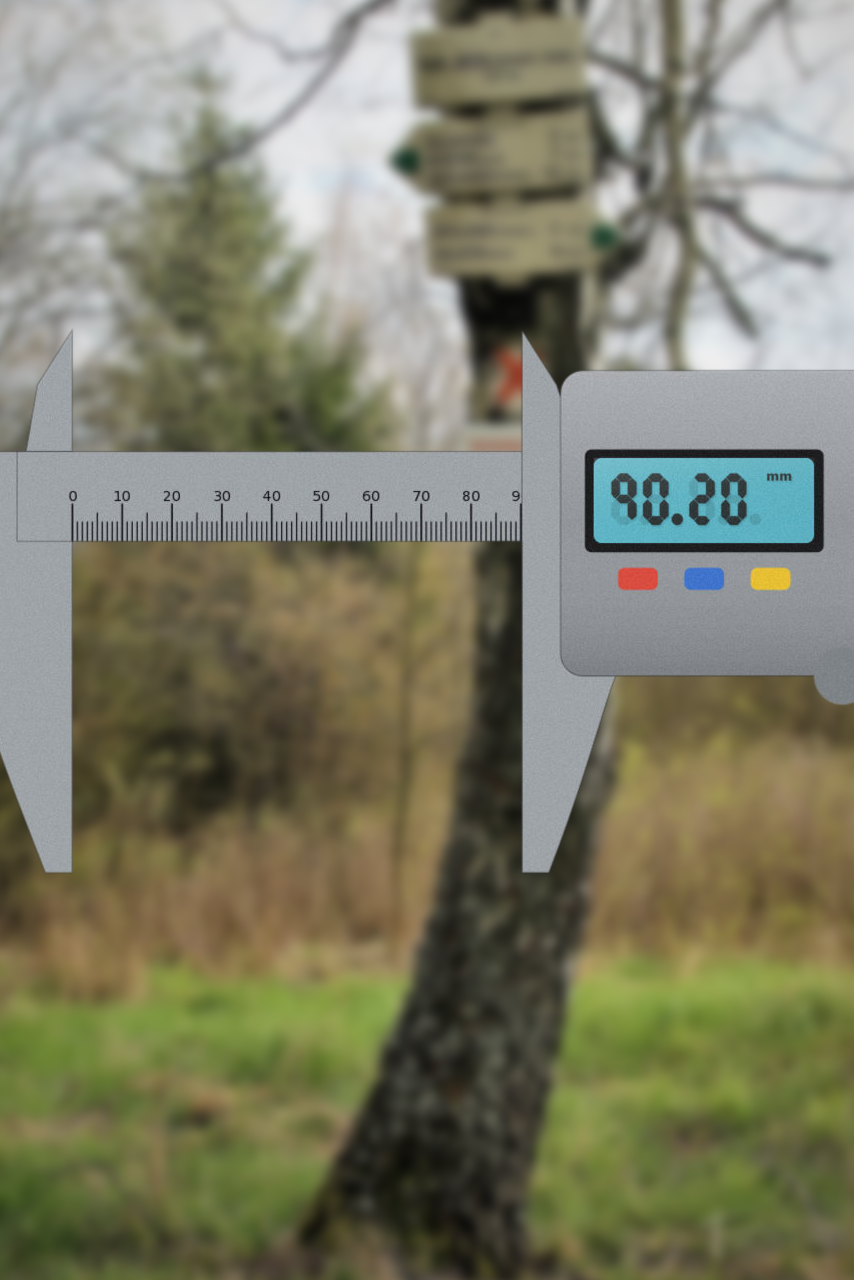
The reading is 90.20mm
